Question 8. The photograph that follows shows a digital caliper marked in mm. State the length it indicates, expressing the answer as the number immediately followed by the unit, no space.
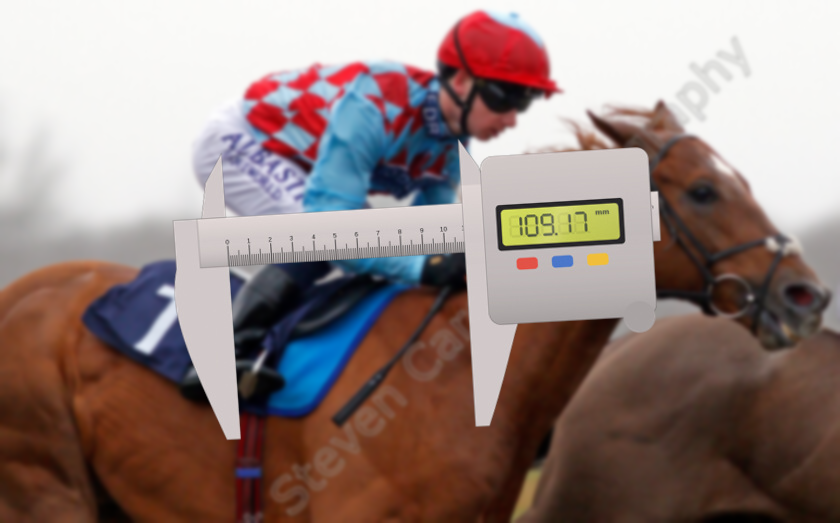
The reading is 109.17mm
